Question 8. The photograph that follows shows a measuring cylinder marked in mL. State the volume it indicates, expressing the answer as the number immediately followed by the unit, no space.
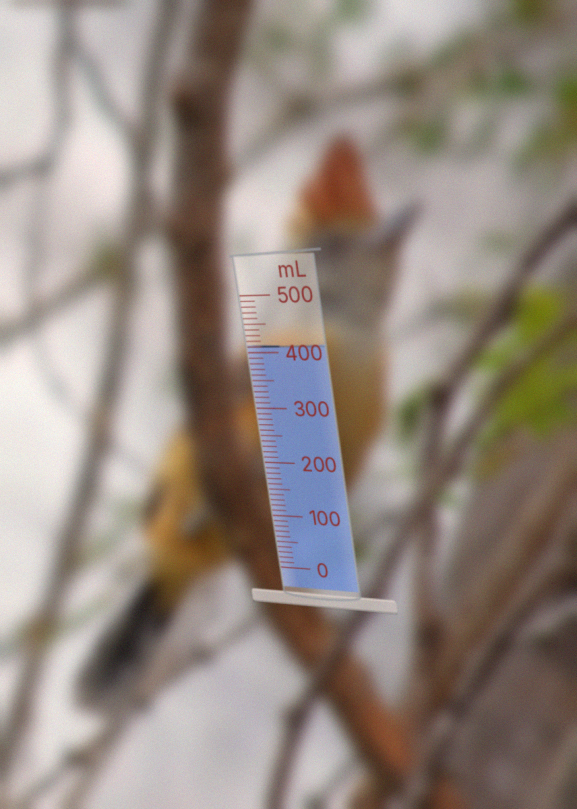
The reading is 410mL
